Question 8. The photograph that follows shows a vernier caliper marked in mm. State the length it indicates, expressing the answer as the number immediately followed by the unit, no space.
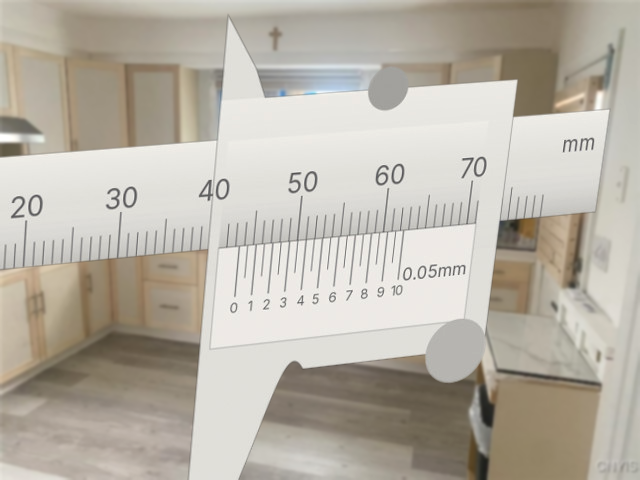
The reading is 43.4mm
